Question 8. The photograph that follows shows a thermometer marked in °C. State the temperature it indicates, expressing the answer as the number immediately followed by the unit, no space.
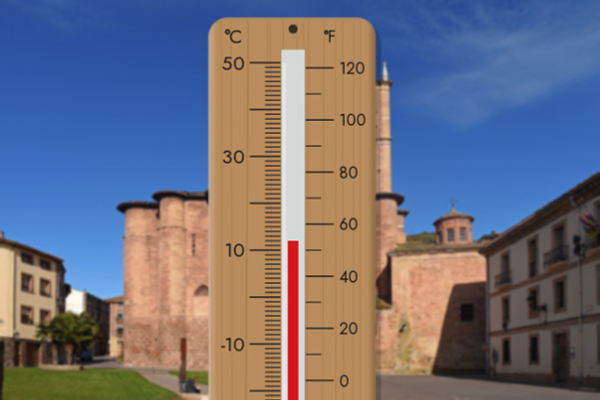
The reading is 12°C
